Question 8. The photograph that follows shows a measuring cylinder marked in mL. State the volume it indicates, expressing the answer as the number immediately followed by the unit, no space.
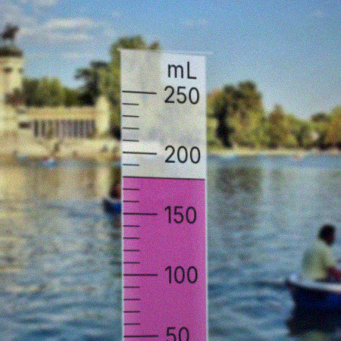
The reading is 180mL
